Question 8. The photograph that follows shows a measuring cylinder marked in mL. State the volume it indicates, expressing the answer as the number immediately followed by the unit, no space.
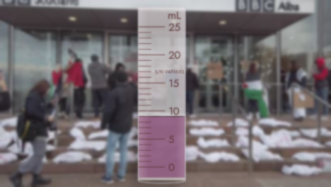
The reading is 9mL
